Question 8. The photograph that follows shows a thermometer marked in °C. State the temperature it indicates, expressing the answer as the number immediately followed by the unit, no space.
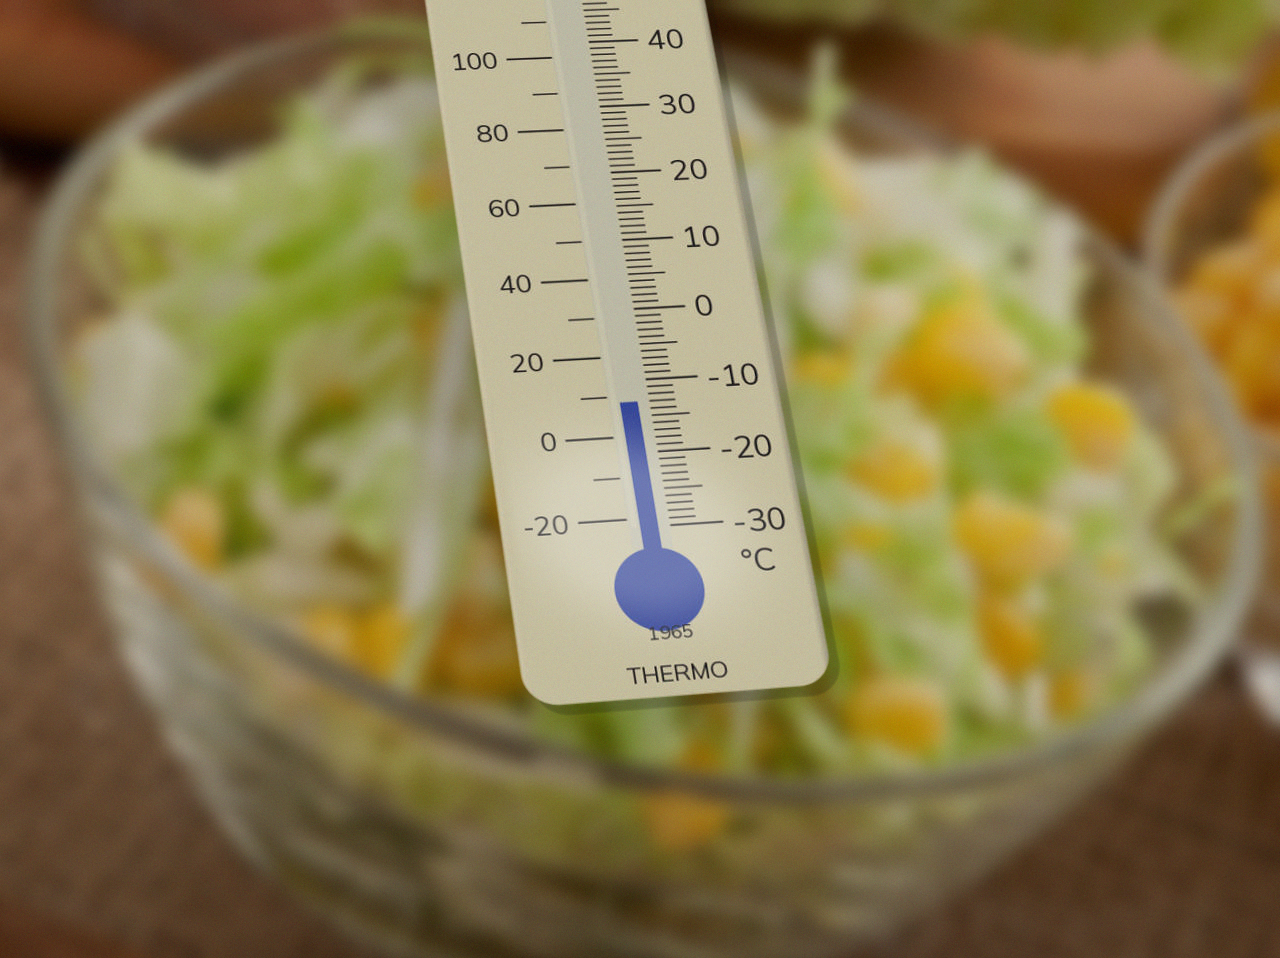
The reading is -13°C
